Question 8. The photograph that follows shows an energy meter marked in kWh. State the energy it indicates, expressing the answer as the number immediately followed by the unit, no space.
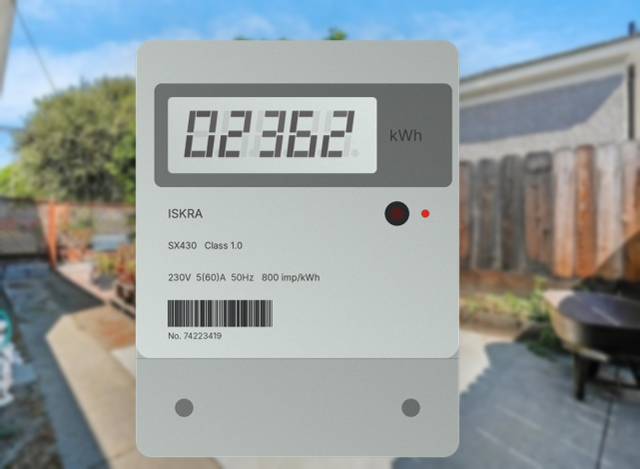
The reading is 2362kWh
